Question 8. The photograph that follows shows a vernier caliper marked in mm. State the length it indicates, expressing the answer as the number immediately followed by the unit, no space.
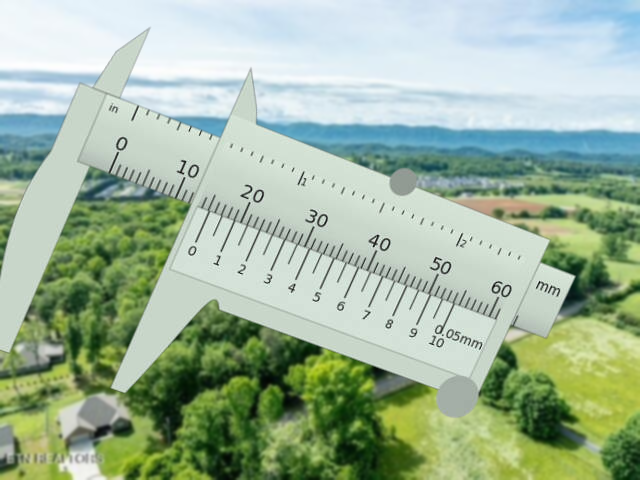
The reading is 15.2mm
